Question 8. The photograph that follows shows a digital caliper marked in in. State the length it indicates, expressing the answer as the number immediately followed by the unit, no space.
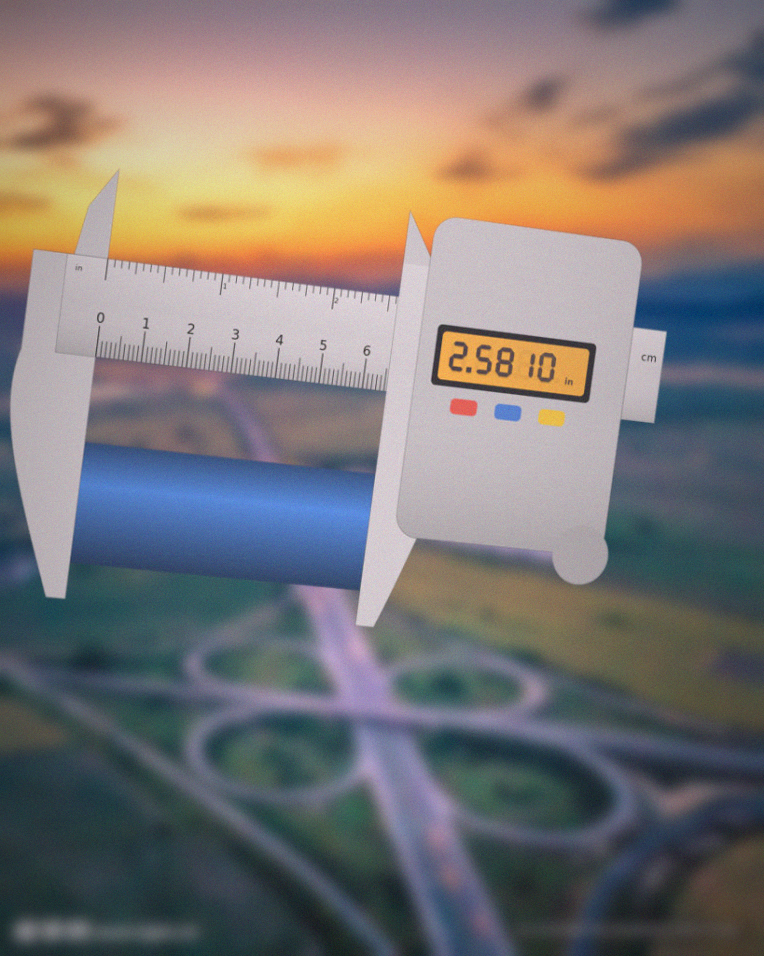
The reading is 2.5810in
